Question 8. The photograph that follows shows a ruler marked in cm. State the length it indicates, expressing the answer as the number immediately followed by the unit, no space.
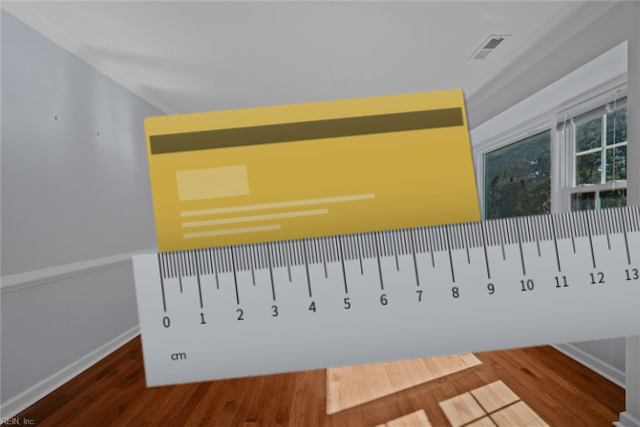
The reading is 9cm
